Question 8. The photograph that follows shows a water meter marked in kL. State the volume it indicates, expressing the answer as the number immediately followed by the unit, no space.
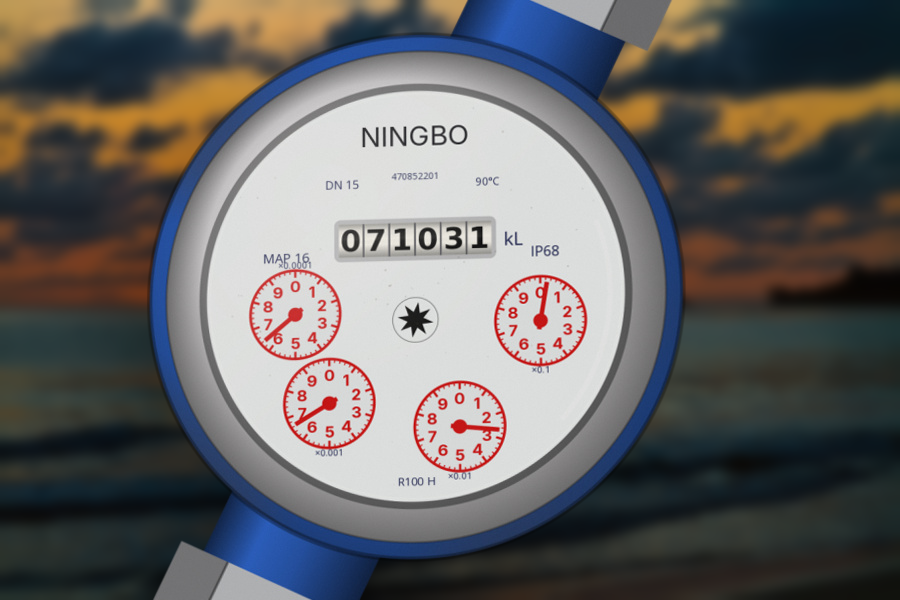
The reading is 71031.0266kL
